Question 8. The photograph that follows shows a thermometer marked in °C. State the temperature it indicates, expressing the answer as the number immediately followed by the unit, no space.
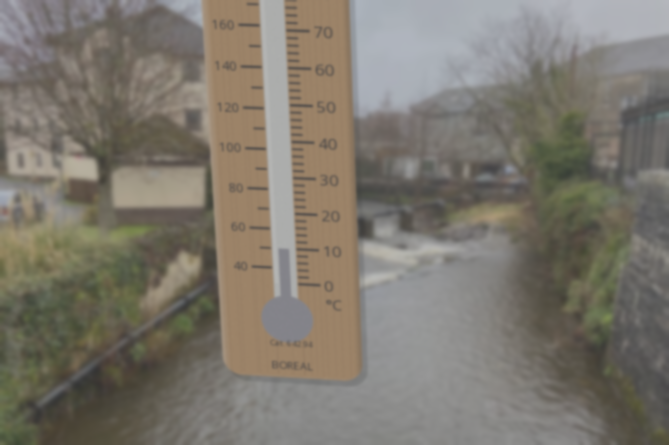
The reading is 10°C
